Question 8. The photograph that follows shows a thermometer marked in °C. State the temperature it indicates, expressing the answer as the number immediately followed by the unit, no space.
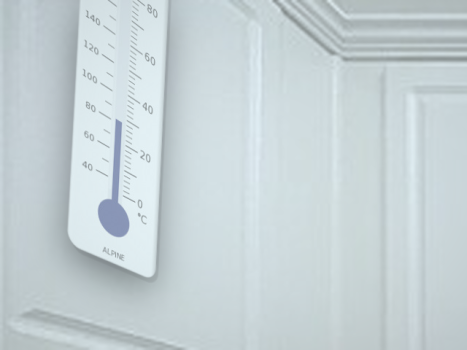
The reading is 28°C
